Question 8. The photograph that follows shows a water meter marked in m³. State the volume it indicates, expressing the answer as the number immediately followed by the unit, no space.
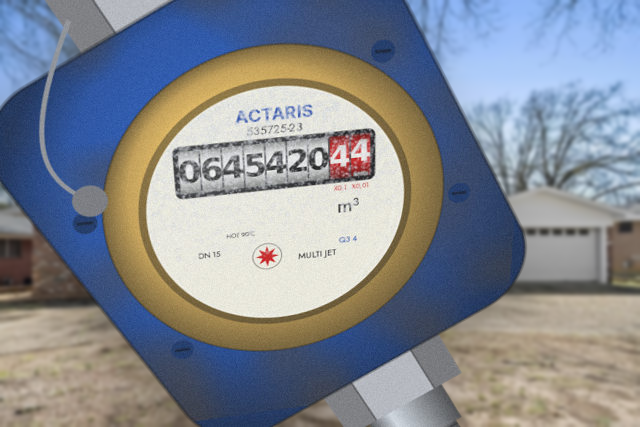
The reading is 645420.44m³
